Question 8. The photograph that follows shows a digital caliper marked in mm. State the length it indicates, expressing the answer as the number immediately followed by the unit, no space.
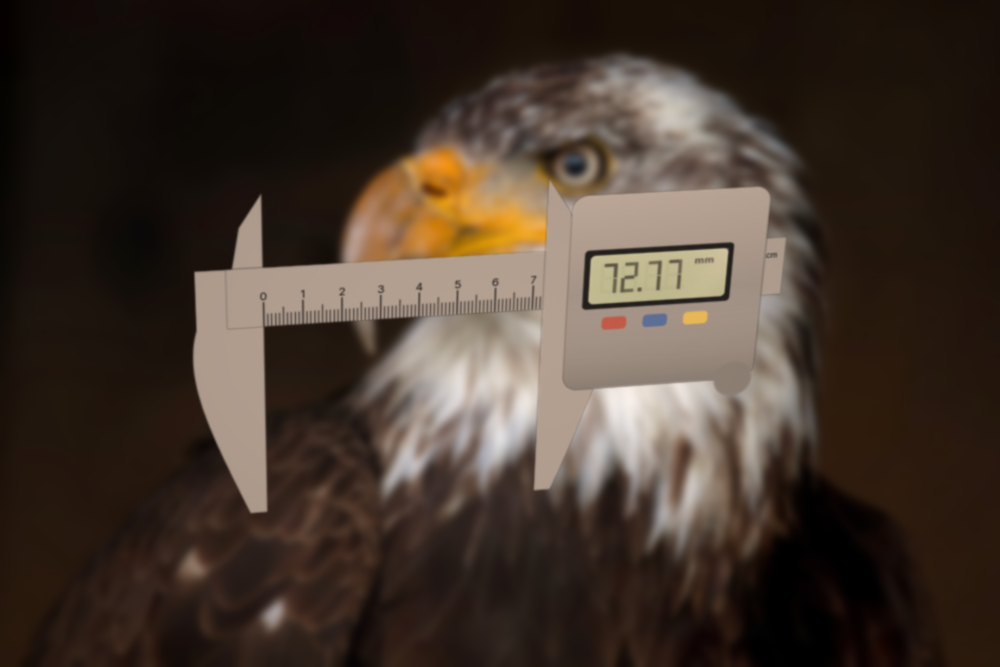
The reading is 72.77mm
